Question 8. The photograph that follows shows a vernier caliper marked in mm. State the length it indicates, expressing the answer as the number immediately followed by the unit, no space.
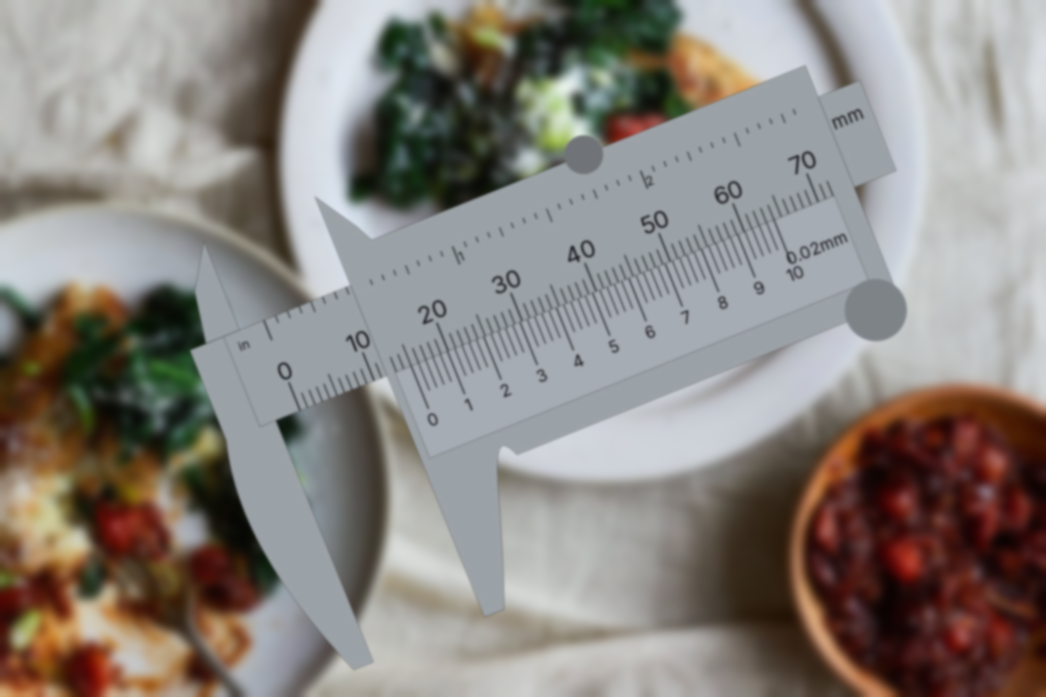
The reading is 15.0mm
